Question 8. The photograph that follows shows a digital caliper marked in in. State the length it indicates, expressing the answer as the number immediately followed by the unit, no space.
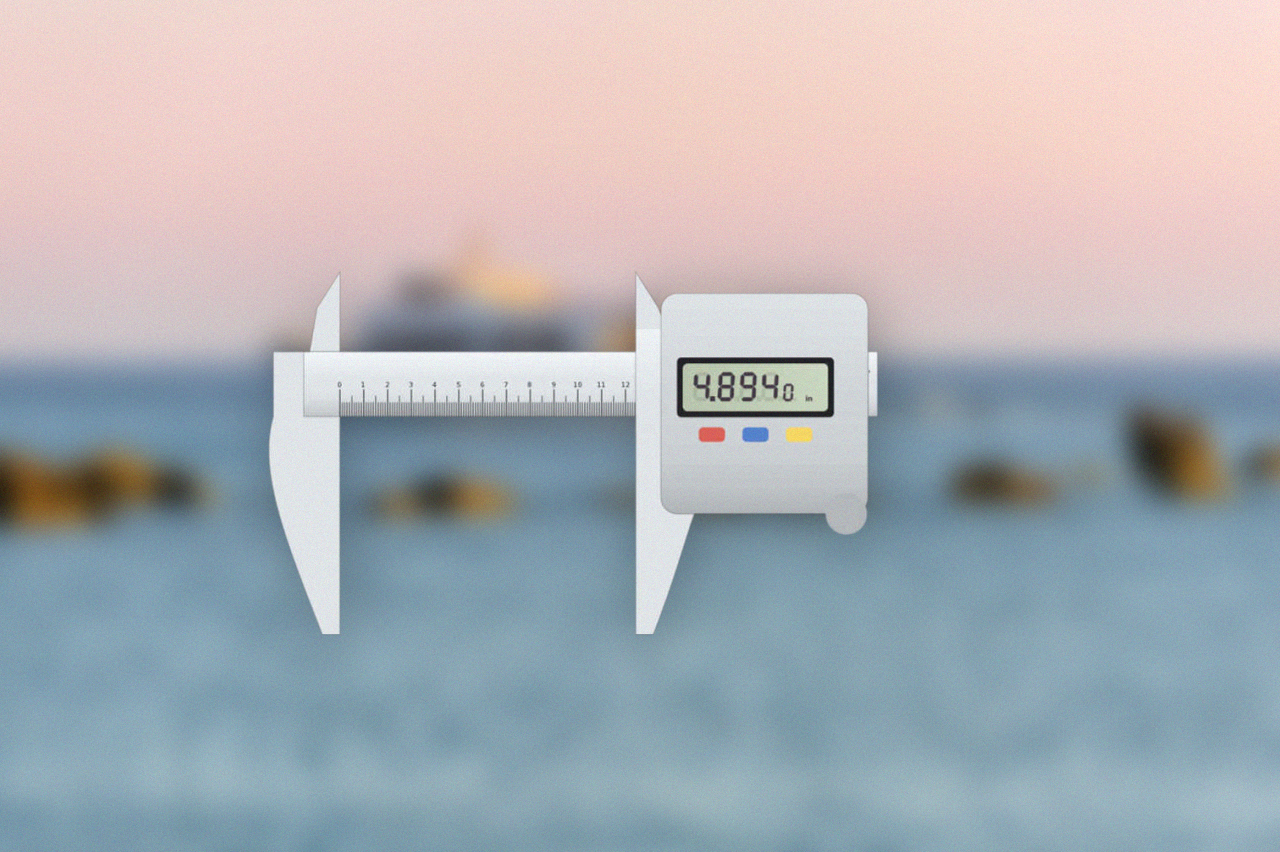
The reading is 4.8940in
